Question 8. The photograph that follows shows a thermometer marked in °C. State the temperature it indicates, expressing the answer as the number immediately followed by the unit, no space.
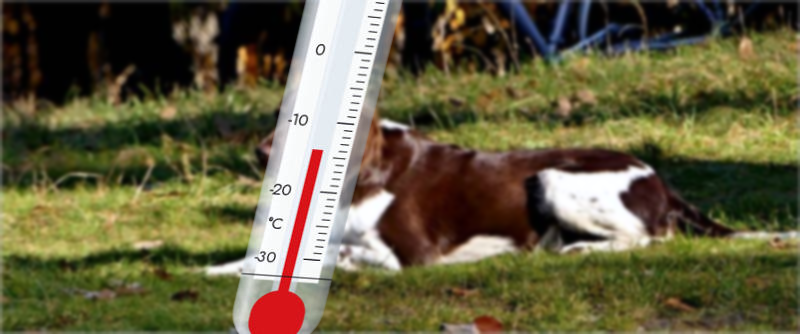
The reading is -14°C
